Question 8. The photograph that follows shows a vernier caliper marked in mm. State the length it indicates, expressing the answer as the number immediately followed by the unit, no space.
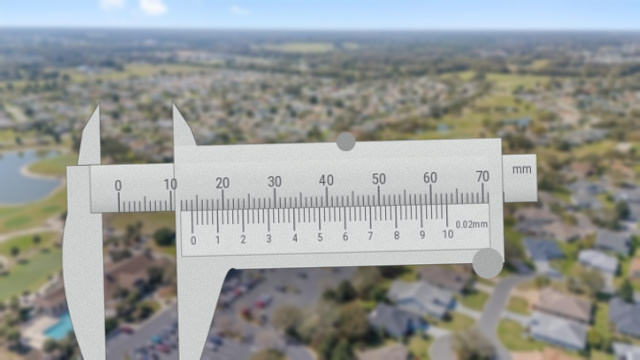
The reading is 14.0mm
